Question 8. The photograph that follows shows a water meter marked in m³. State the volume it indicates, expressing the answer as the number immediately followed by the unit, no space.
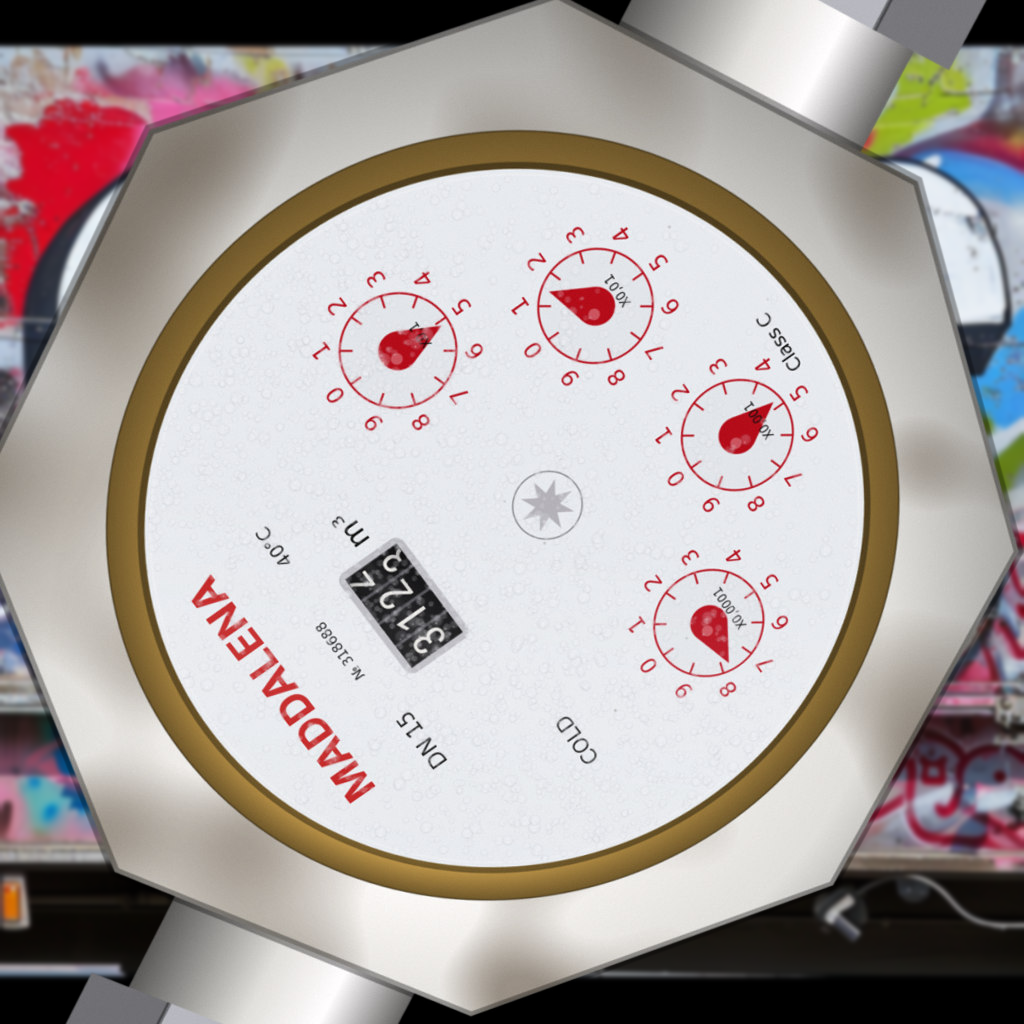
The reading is 3122.5147m³
